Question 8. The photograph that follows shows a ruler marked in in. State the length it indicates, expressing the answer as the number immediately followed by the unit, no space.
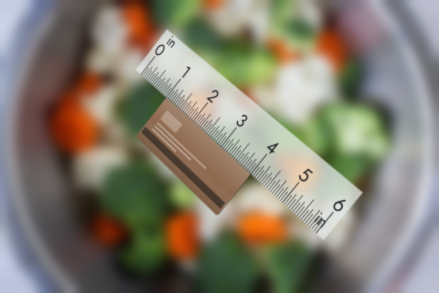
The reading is 3in
